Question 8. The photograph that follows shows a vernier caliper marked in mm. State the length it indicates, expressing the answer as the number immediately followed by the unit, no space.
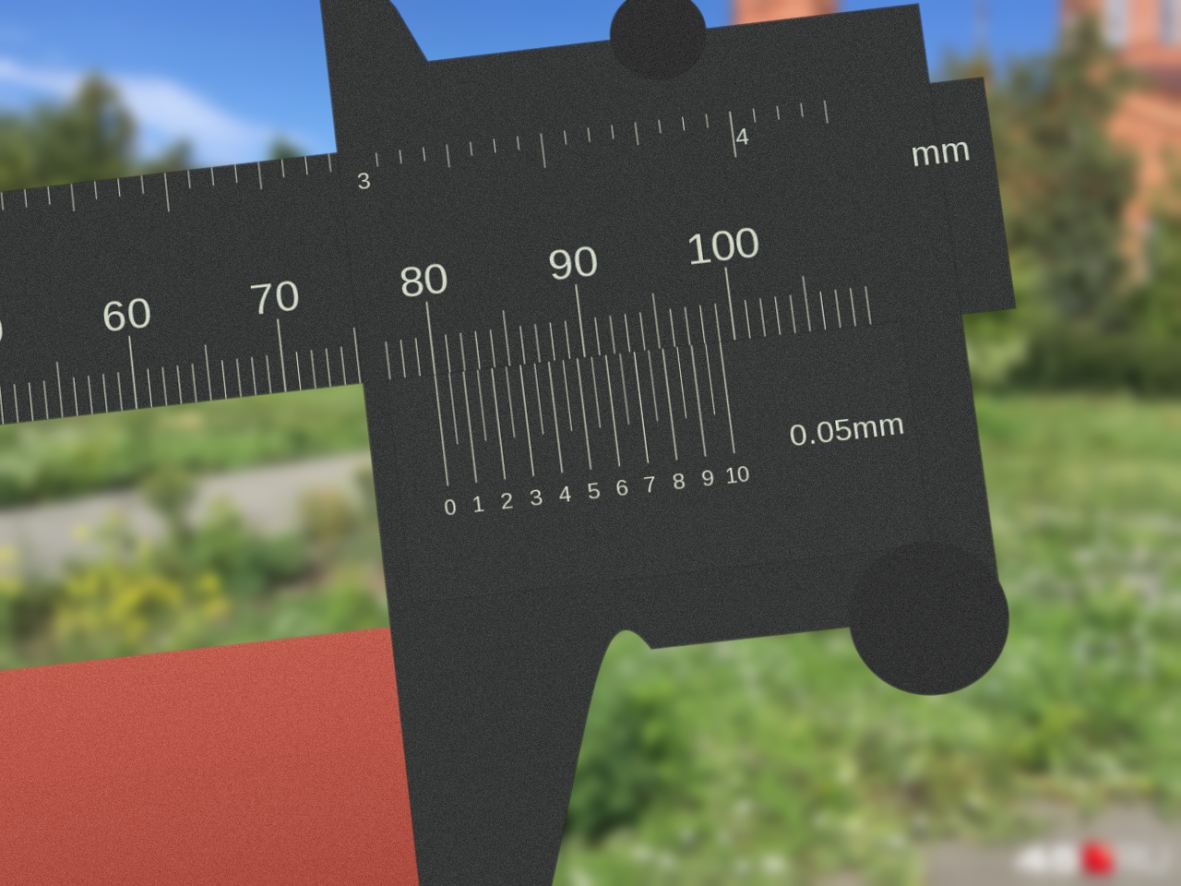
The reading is 80.0mm
